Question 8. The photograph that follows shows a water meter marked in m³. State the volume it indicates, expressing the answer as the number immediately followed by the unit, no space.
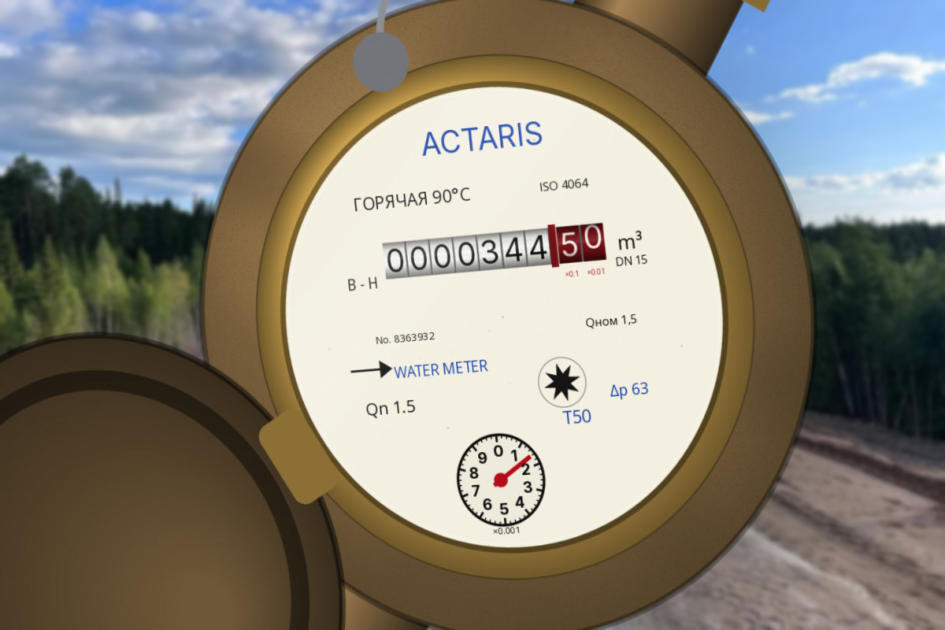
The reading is 344.501m³
